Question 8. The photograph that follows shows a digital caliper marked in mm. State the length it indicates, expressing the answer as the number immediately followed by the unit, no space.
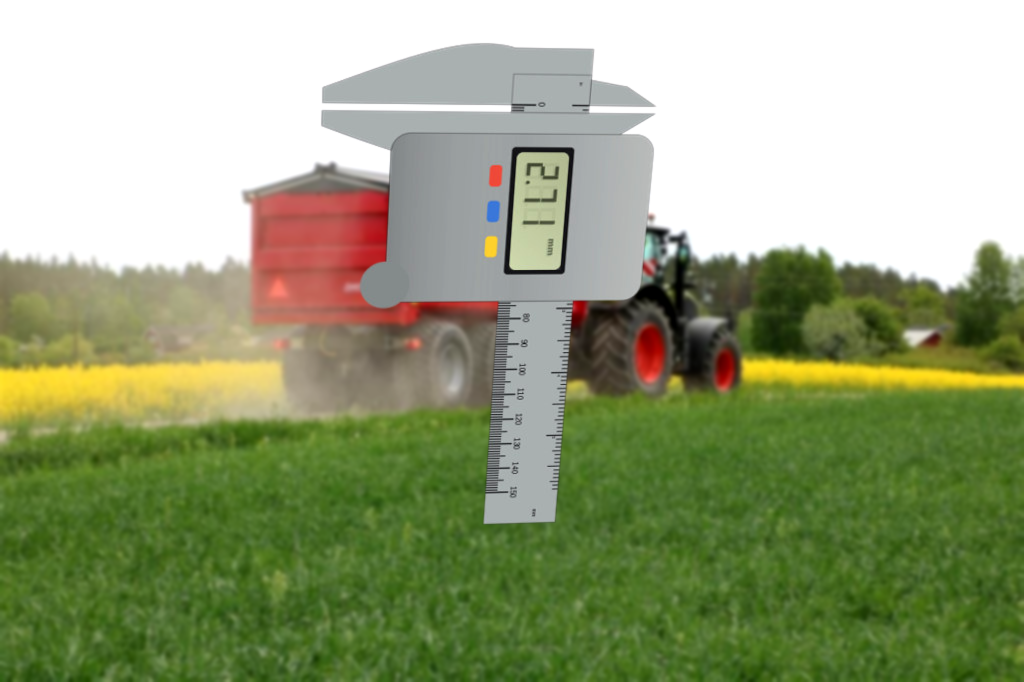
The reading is 2.71mm
